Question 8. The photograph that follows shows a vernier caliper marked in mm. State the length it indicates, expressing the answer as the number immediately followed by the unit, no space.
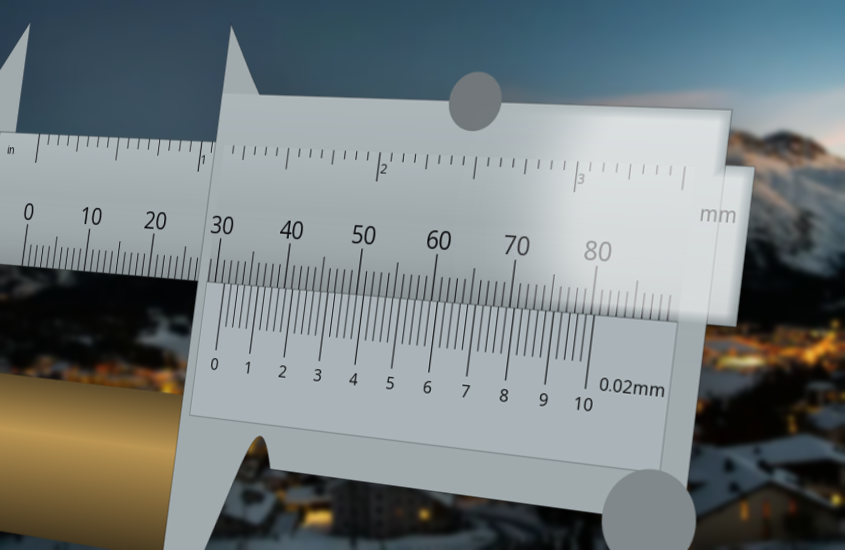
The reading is 31.4mm
